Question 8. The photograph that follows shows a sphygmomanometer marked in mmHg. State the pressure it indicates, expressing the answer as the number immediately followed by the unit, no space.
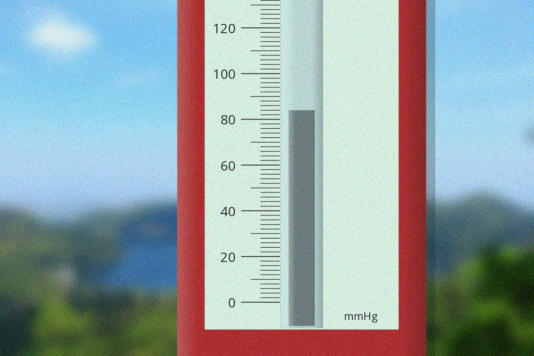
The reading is 84mmHg
